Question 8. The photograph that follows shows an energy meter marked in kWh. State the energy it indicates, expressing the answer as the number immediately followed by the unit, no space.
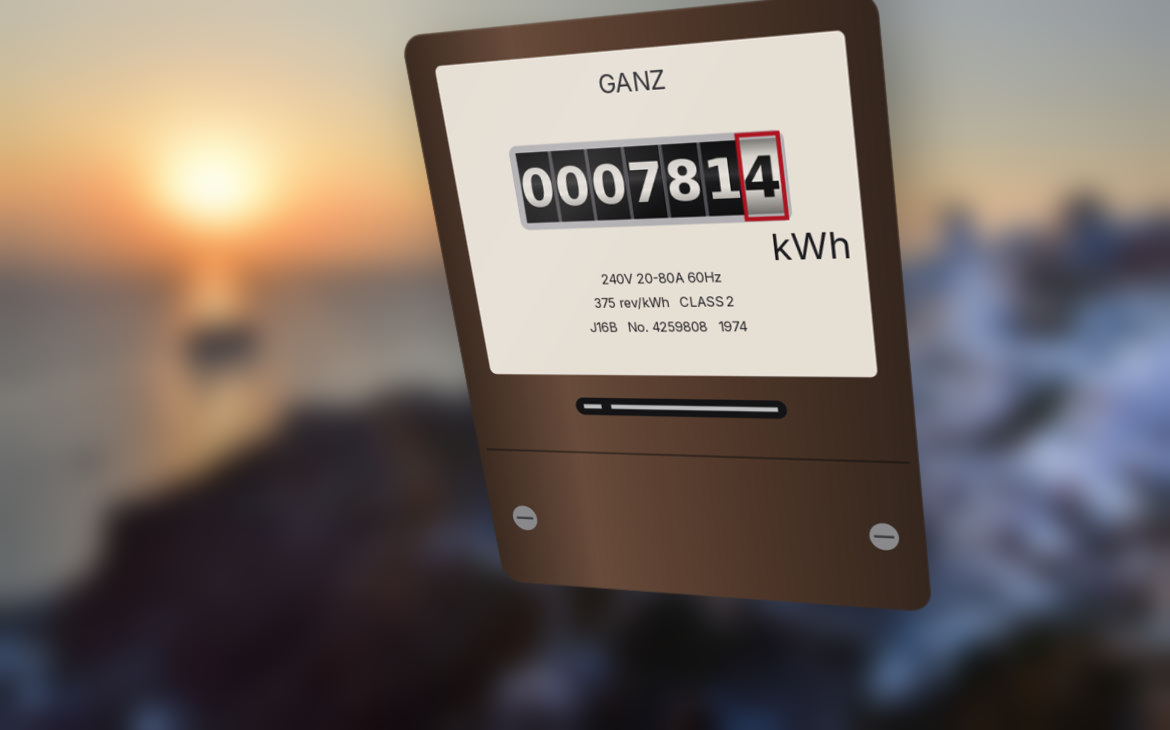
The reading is 781.4kWh
